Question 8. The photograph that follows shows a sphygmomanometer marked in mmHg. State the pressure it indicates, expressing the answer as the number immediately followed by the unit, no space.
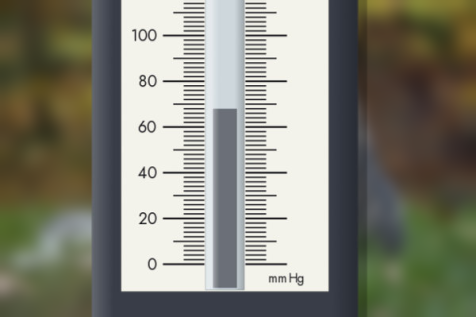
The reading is 68mmHg
